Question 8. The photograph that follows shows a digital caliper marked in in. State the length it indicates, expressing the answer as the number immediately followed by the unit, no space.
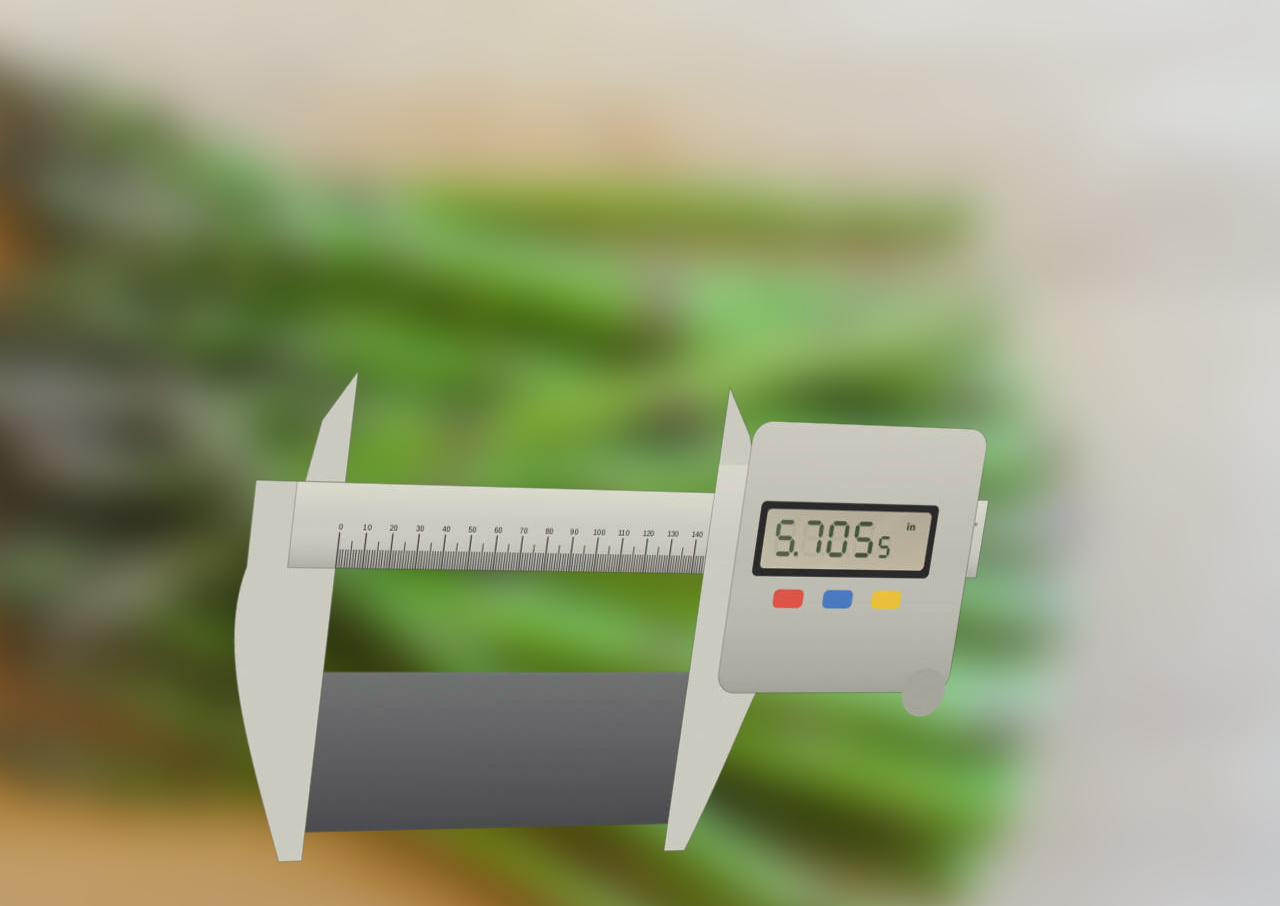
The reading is 5.7055in
